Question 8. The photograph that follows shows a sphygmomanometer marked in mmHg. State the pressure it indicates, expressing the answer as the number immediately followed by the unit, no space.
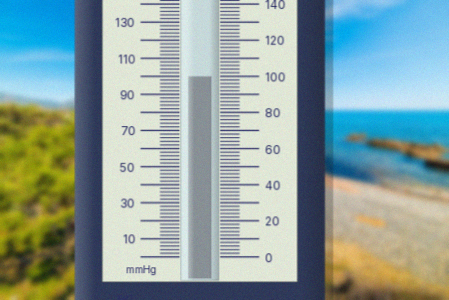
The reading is 100mmHg
